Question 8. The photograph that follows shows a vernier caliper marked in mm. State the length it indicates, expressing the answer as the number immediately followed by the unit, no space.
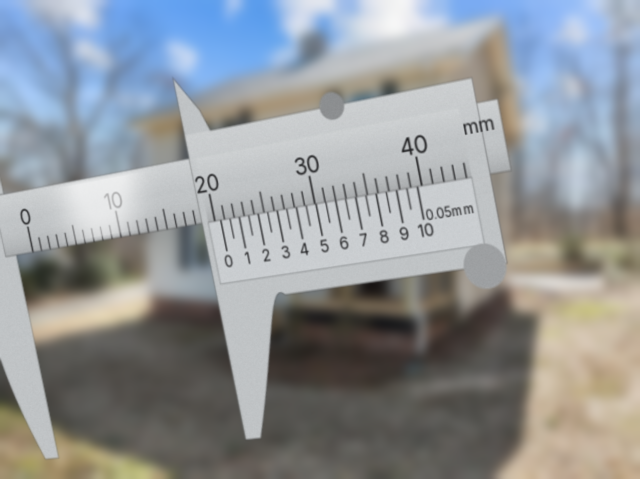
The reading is 20.6mm
